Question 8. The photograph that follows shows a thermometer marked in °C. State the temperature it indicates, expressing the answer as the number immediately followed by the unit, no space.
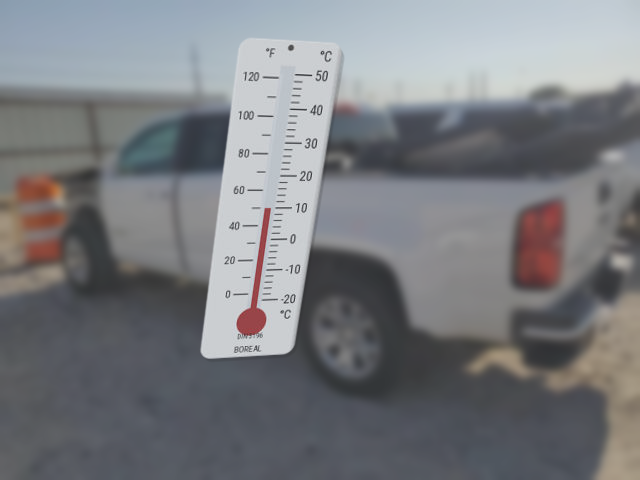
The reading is 10°C
